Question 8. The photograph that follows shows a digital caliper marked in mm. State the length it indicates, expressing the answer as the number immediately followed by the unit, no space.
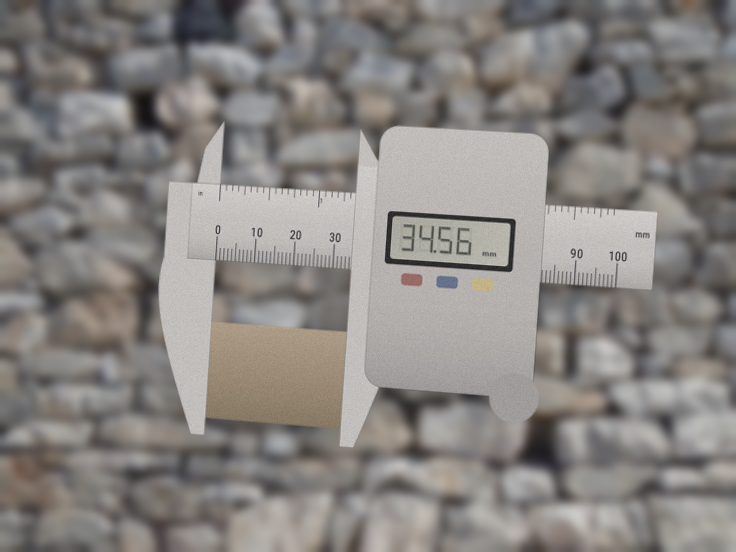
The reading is 34.56mm
